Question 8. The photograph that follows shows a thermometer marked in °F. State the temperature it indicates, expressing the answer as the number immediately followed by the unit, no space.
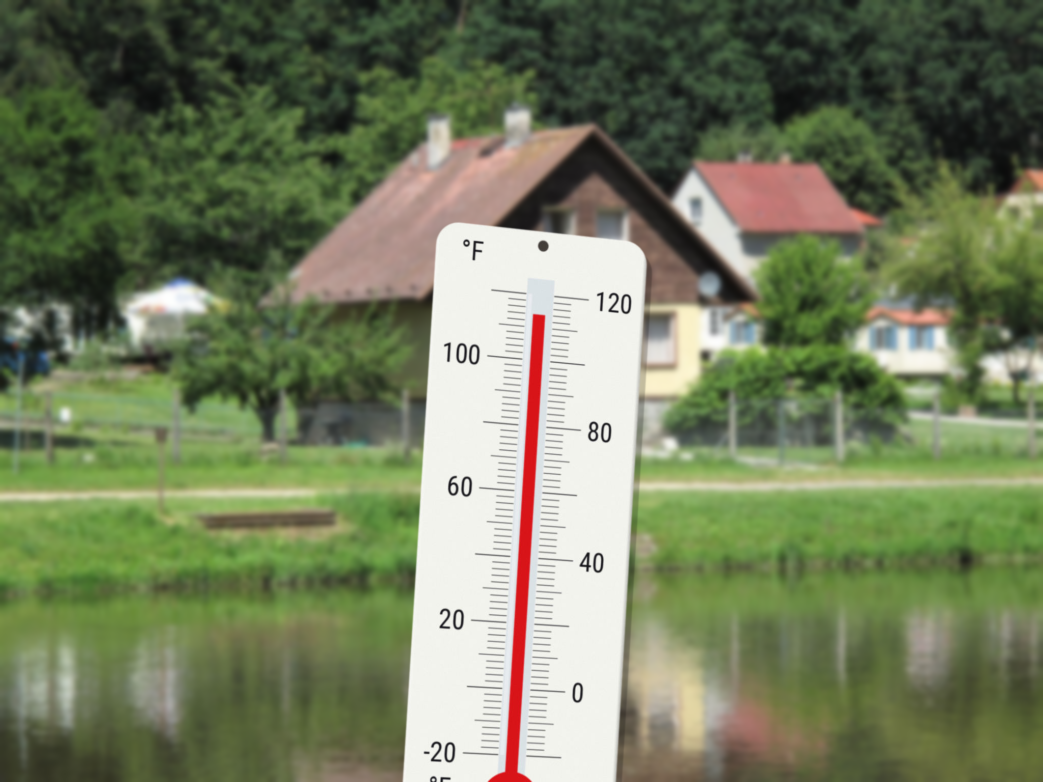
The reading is 114°F
